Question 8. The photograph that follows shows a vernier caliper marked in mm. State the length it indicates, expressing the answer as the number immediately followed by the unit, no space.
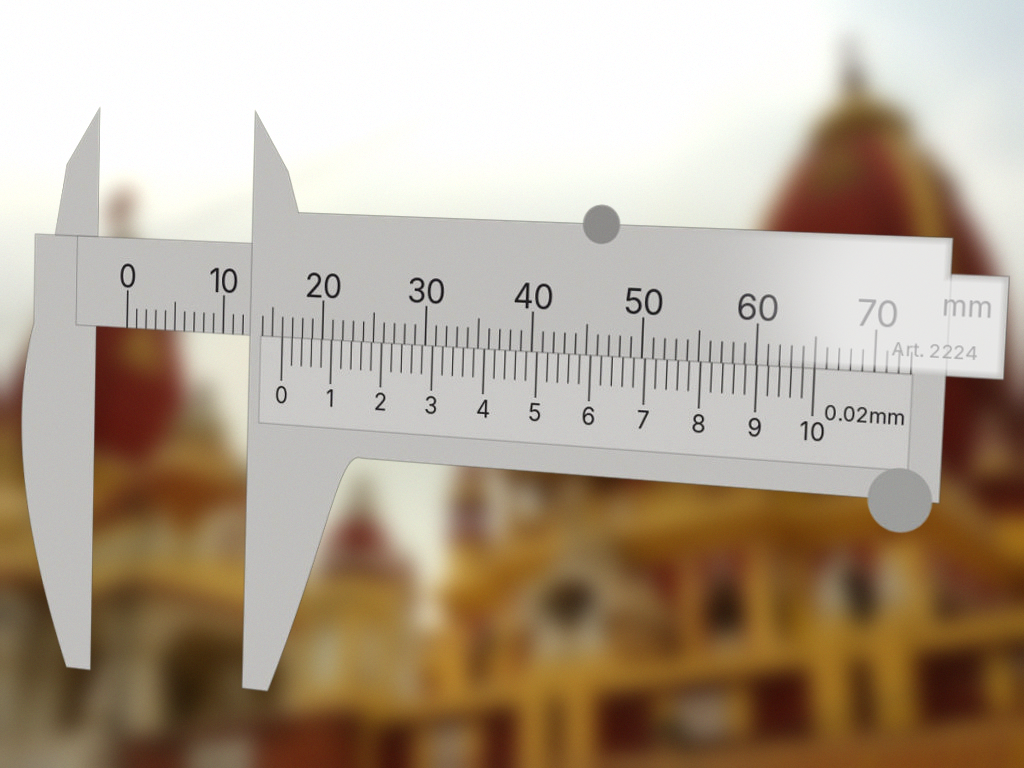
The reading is 16.0mm
